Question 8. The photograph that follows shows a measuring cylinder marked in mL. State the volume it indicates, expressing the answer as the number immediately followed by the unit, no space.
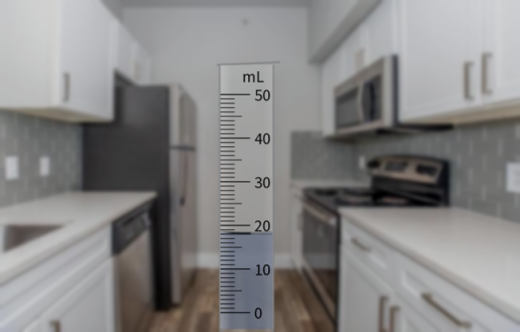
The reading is 18mL
